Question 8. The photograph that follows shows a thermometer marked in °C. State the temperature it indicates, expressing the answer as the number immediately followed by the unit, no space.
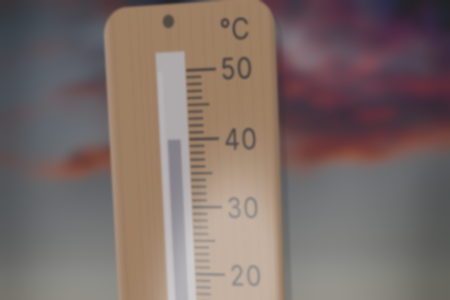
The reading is 40°C
